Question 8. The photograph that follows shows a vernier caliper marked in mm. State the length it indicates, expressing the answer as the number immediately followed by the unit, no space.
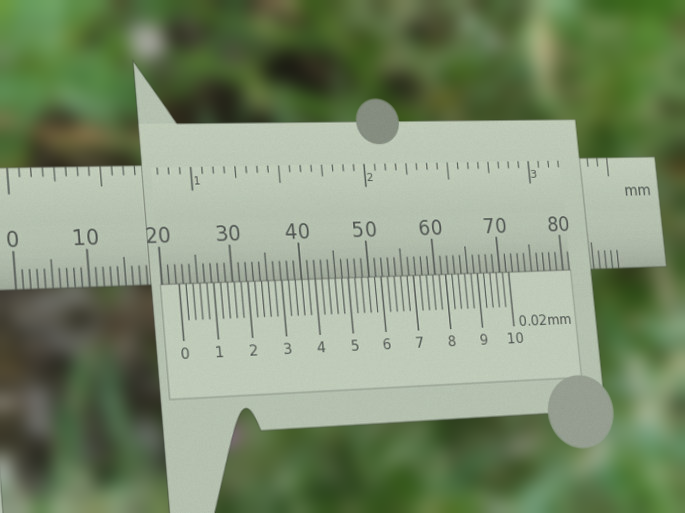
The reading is 22.4mm
